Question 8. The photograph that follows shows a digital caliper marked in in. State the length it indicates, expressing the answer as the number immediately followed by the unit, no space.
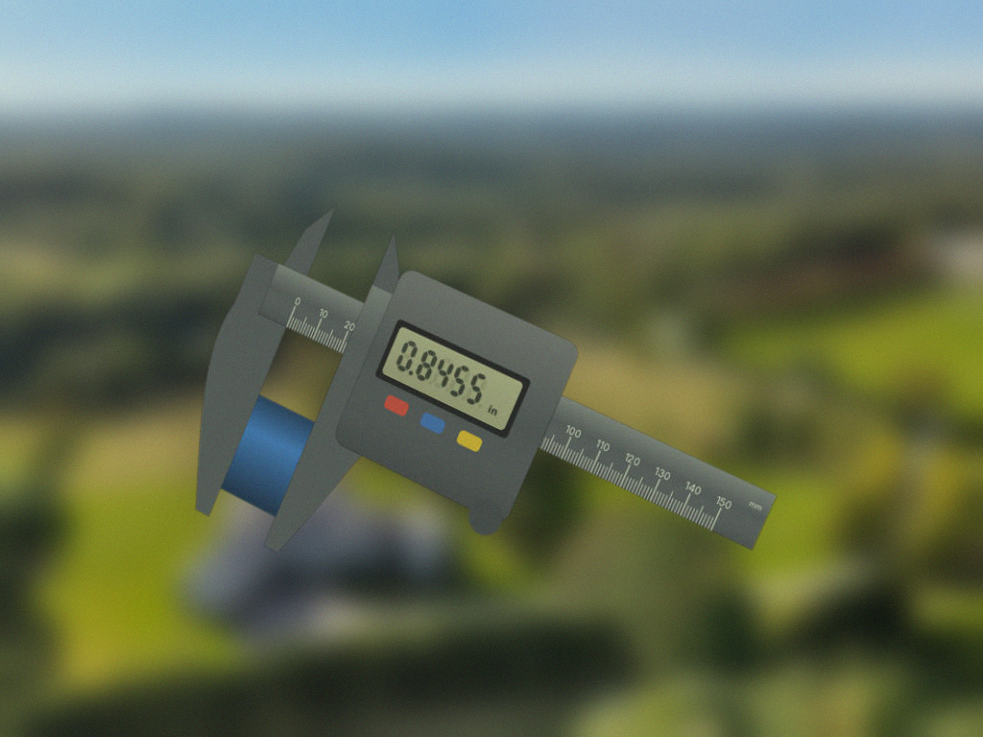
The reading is 0.8455in
